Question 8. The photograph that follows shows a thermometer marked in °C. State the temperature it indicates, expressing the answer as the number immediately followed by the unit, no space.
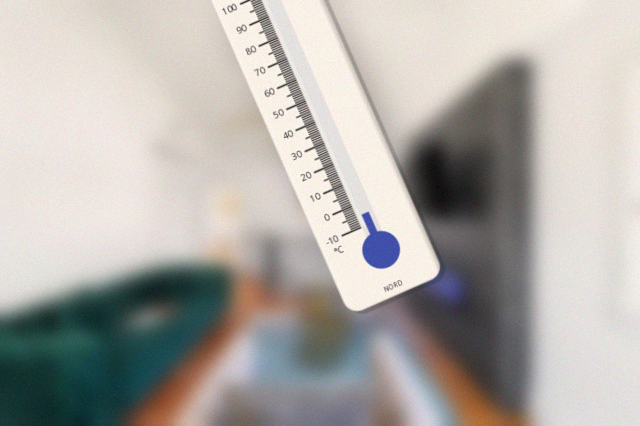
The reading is -5°C
